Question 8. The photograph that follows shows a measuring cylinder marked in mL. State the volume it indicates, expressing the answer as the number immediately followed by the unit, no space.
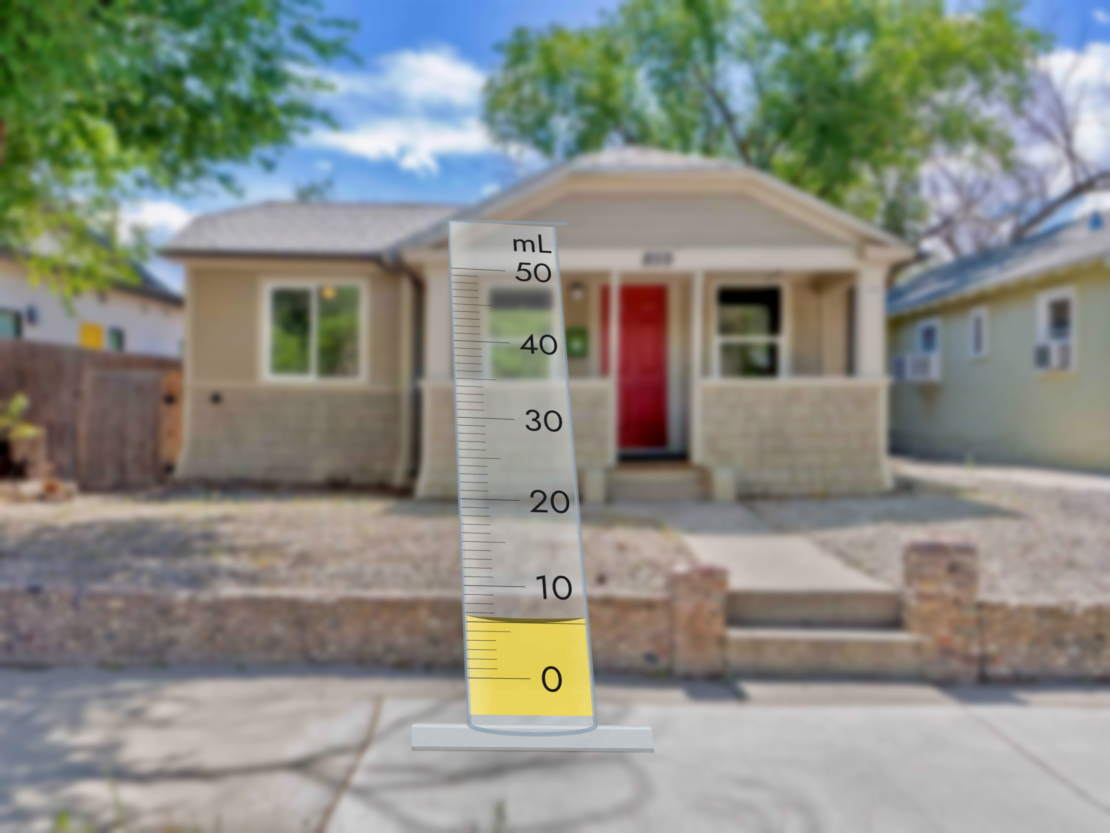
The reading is 6mL
